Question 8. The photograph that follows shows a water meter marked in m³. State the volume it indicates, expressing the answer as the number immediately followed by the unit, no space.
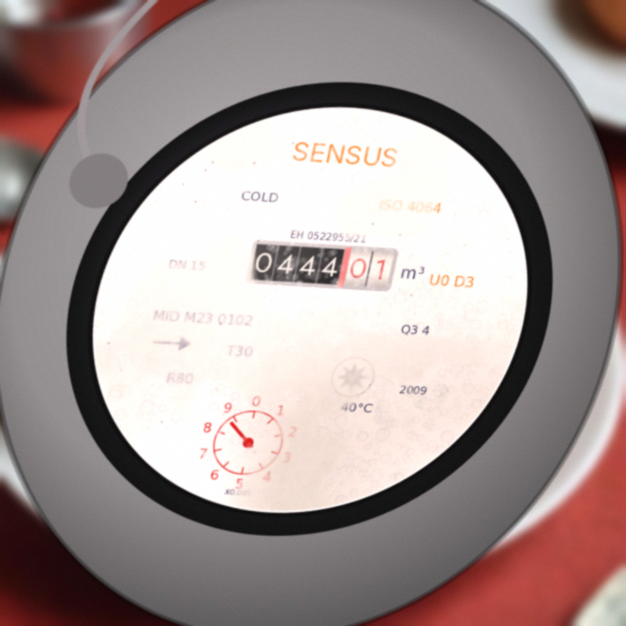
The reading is 444.018m³
